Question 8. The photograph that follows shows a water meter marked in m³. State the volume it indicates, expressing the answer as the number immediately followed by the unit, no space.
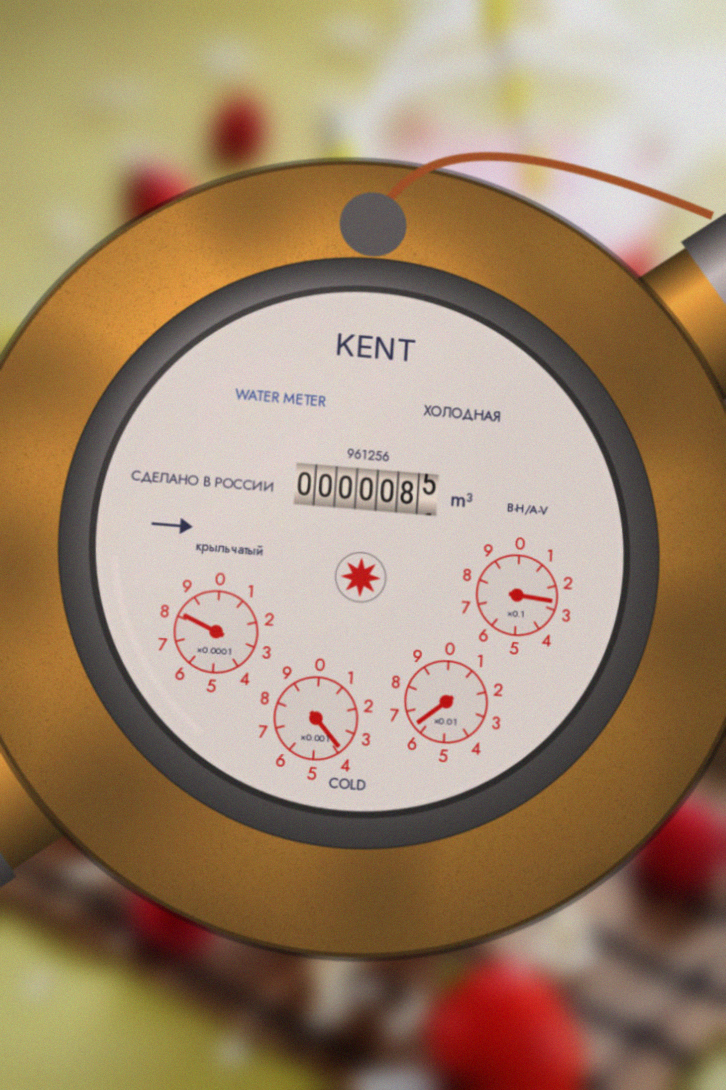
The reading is 85.2638m³
